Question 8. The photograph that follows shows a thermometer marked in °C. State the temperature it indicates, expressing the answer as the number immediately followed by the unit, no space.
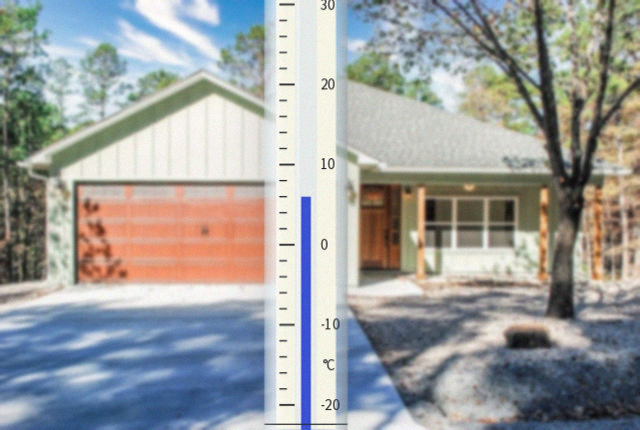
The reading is 6°C
